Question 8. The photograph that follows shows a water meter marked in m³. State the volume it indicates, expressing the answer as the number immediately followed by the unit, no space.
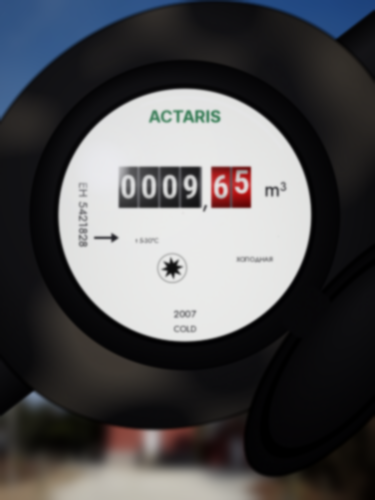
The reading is 9.65m³
